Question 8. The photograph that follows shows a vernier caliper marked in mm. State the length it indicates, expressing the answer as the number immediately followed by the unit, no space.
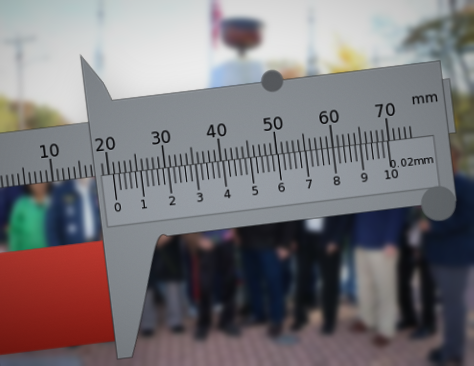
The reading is 20.8mm
